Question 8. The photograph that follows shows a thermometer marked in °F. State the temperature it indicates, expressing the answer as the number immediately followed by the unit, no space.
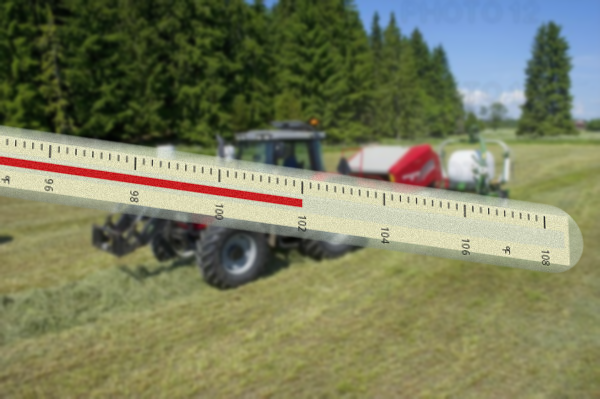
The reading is 102°F
